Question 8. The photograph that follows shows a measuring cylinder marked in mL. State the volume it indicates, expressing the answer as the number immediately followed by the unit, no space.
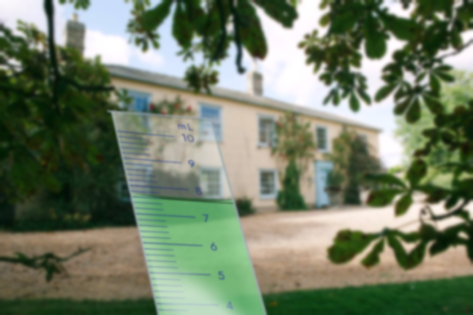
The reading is 7.6mL
